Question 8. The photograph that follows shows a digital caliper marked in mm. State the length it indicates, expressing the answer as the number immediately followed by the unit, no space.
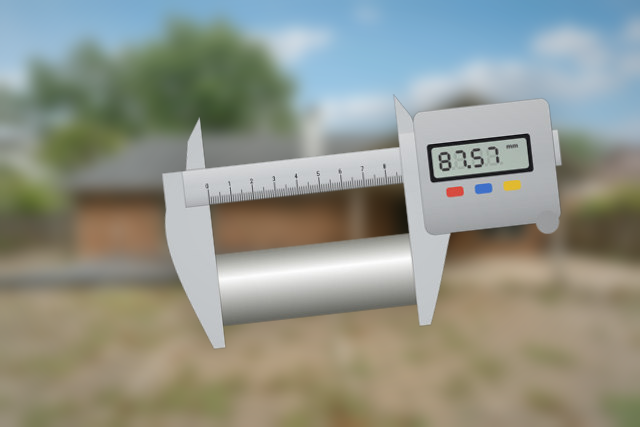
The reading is 87.57mm
